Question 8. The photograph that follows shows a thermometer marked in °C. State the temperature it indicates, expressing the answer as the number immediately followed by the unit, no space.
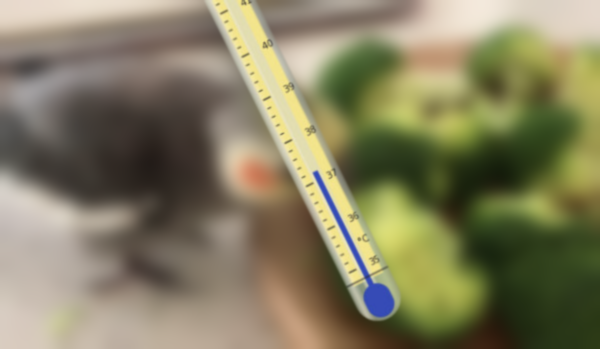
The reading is 37.2°C
